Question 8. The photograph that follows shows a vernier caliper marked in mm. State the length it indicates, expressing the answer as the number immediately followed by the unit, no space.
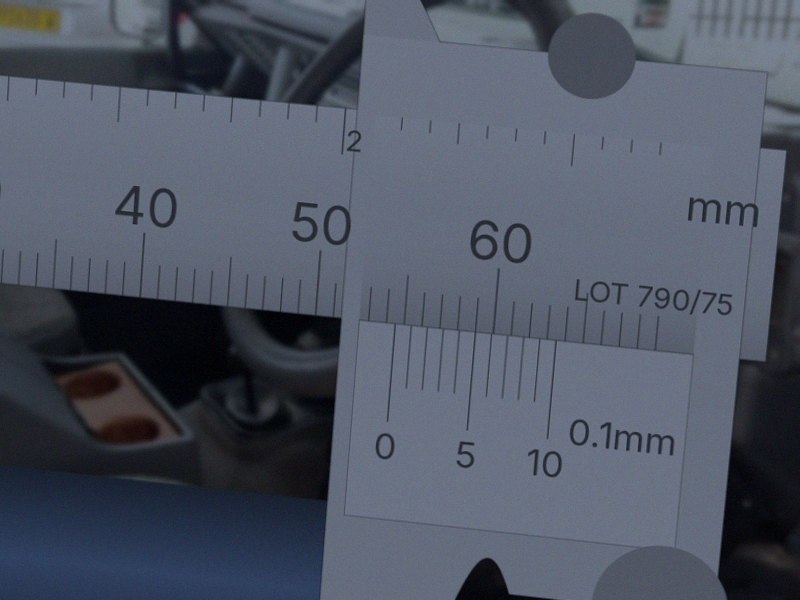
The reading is 54.5mm
